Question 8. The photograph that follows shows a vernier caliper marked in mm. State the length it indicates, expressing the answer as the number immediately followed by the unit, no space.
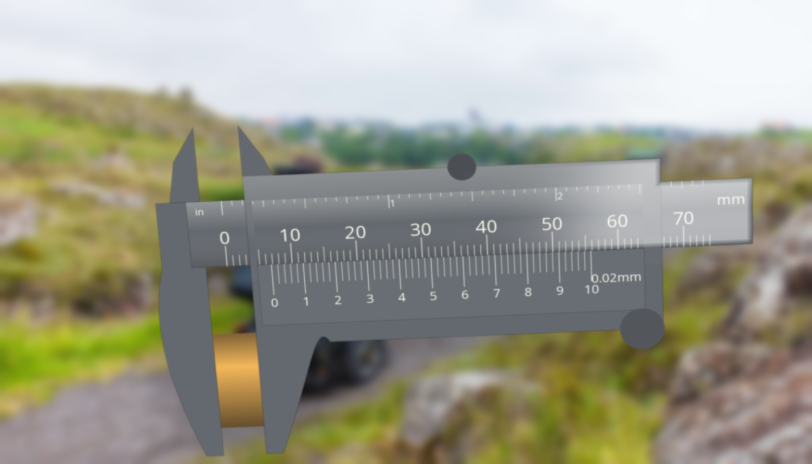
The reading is 6.8mm
